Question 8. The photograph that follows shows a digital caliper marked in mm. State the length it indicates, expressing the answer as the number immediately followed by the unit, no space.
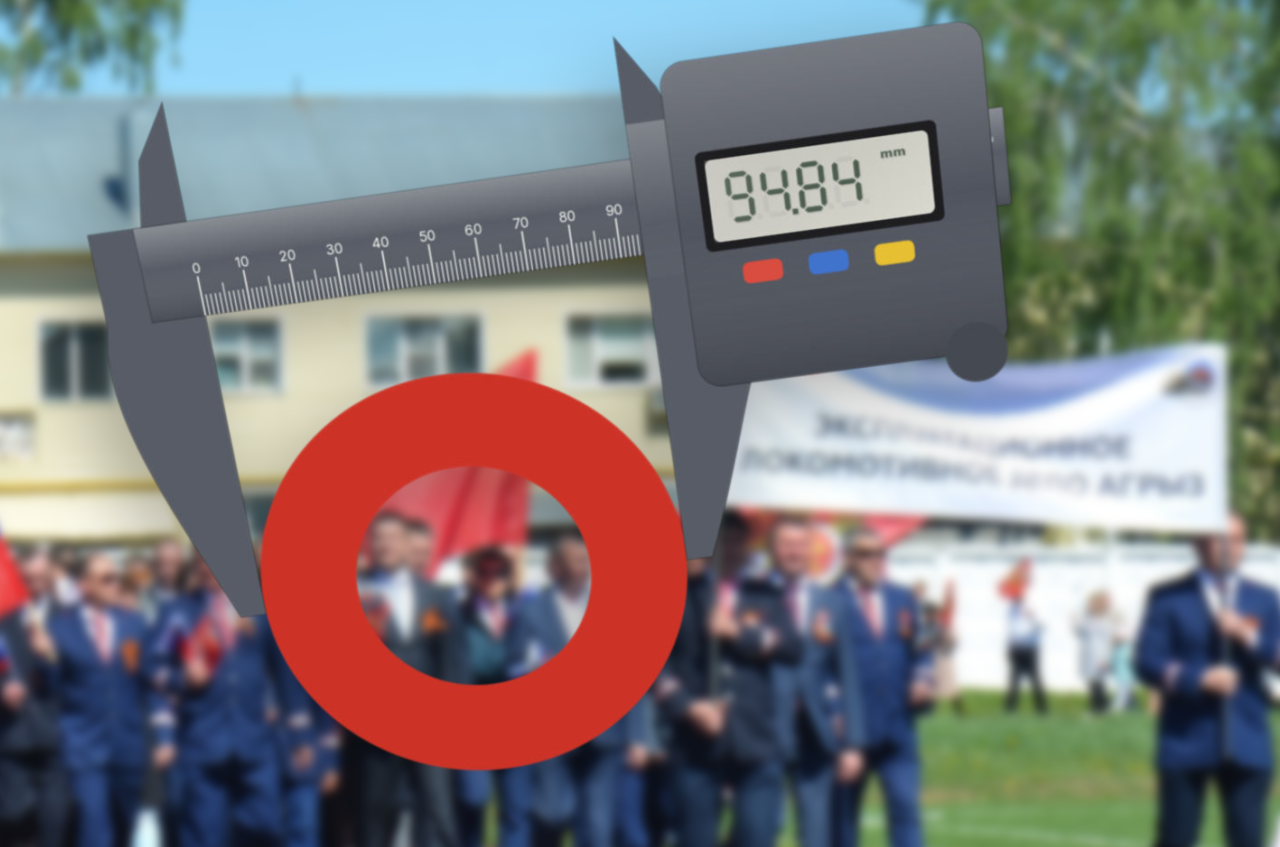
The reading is 94.84mm
